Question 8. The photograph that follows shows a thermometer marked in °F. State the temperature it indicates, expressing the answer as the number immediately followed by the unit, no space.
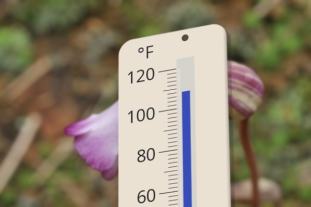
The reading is 108°F
